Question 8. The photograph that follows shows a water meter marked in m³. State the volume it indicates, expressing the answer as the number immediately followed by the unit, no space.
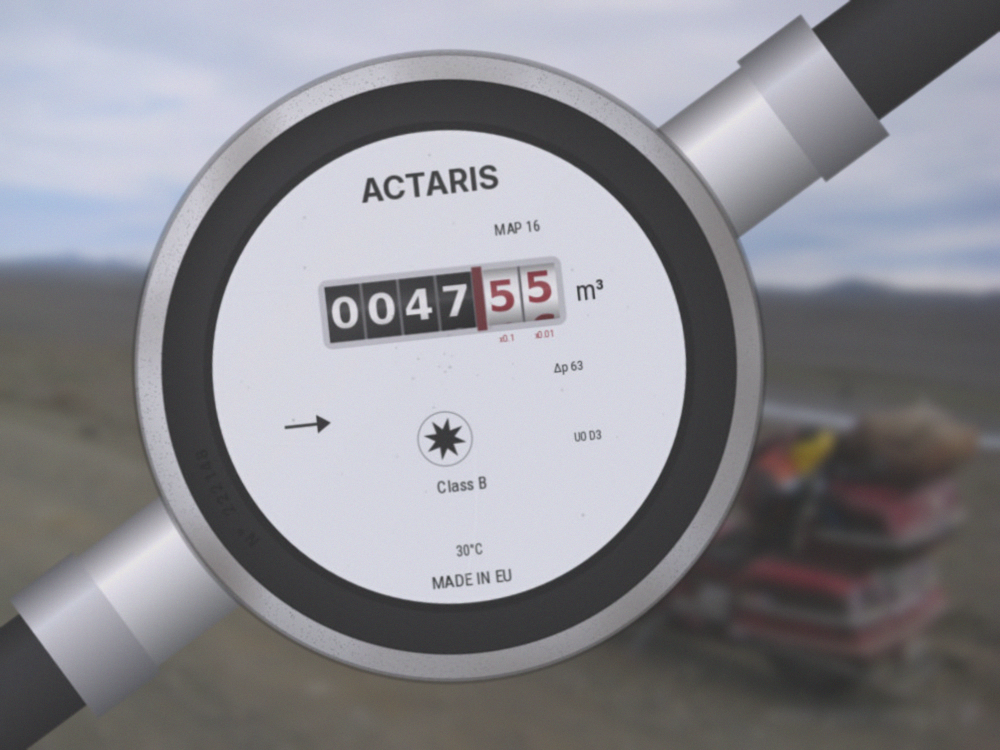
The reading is 47.55m³
